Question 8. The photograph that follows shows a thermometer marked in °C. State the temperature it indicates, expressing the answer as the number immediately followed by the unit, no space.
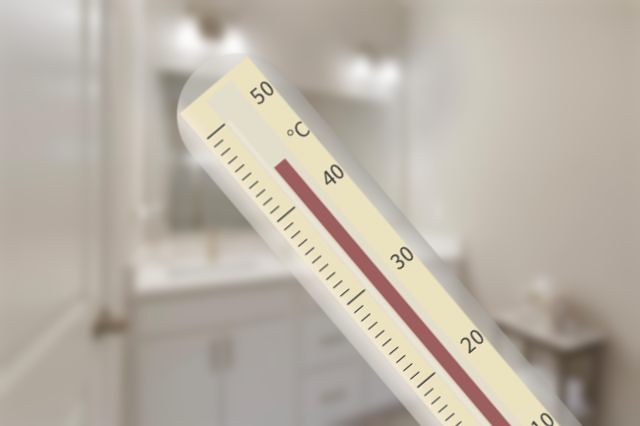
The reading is 44°C
